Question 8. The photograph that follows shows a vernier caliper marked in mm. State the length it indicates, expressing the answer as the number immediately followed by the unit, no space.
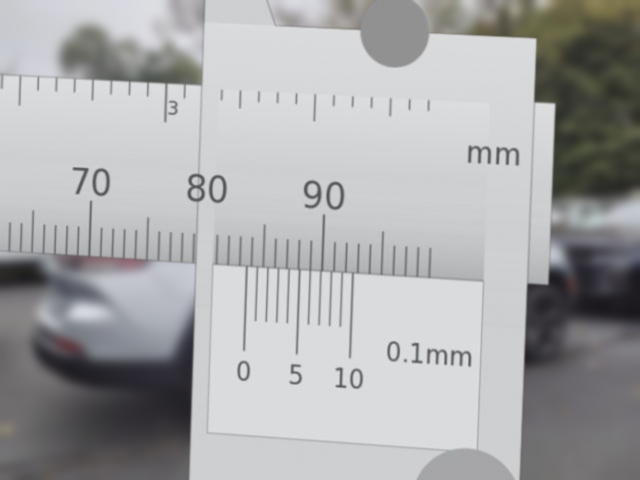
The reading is 83.6mm
